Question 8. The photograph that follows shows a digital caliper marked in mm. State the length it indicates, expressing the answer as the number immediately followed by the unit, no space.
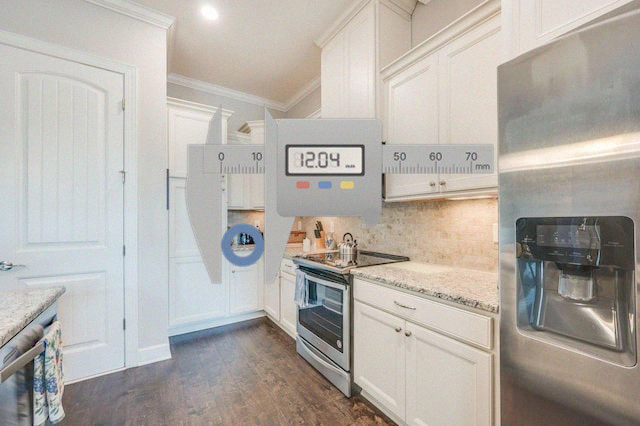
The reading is 12.04mm
